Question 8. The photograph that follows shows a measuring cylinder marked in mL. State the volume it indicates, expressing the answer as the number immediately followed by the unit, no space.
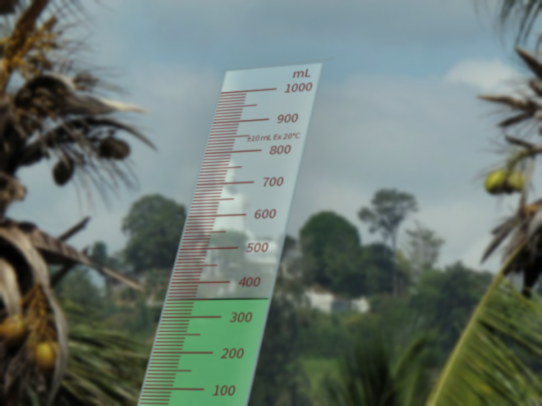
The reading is 350mL
